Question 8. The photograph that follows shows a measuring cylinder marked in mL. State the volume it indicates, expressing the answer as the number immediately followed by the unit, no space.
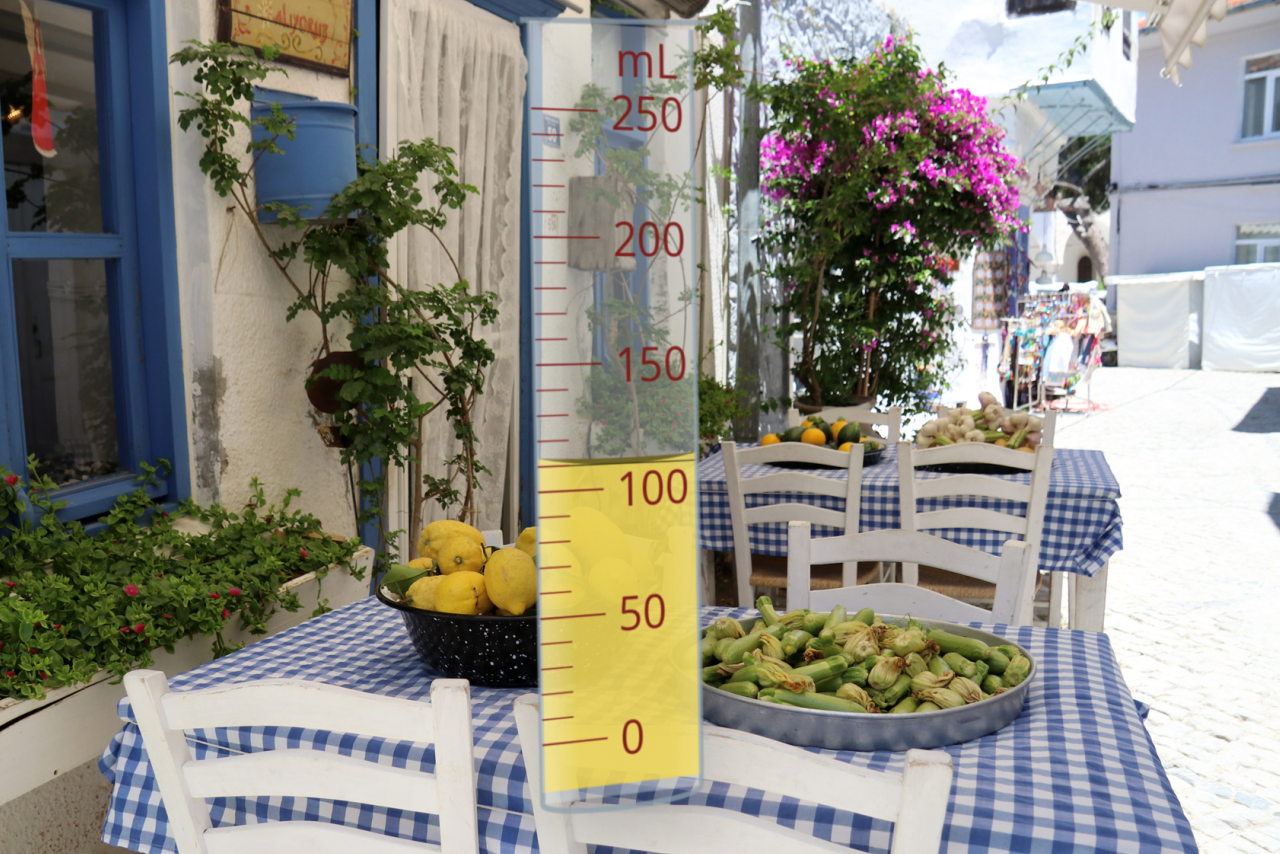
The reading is 110mL
